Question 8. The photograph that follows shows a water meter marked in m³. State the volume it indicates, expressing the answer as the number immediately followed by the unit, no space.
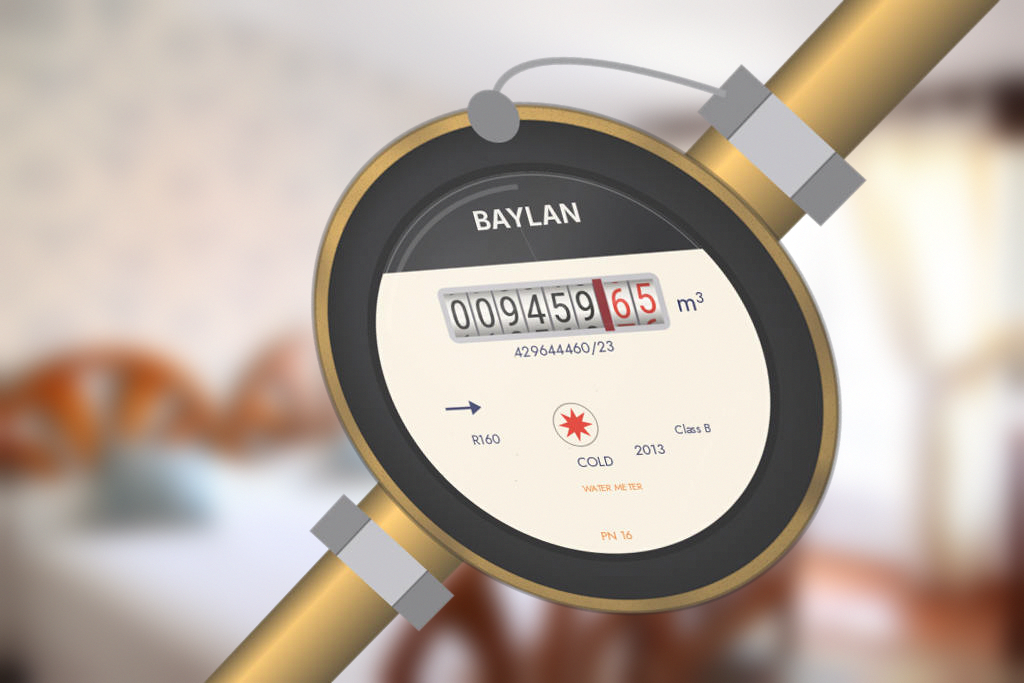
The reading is 9459.65m³
